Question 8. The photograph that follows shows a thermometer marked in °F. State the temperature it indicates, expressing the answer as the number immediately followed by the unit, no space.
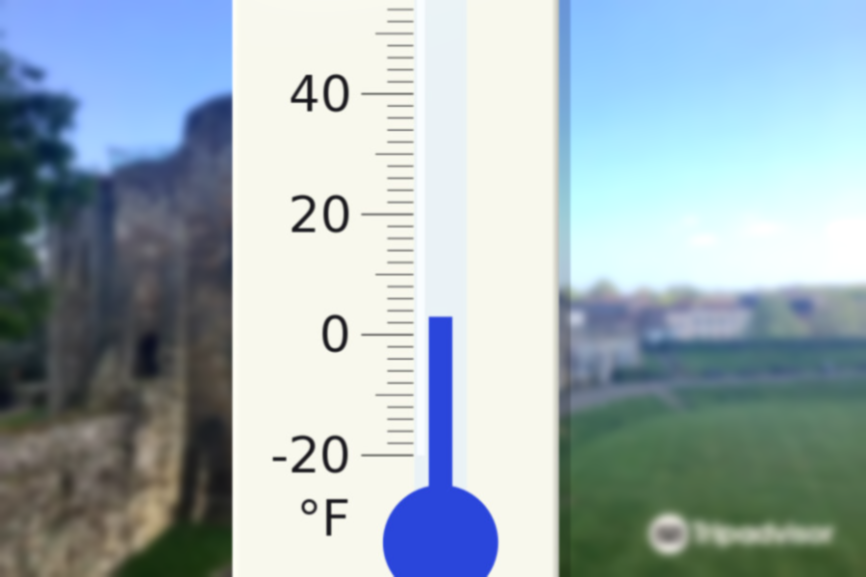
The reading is 3°F
